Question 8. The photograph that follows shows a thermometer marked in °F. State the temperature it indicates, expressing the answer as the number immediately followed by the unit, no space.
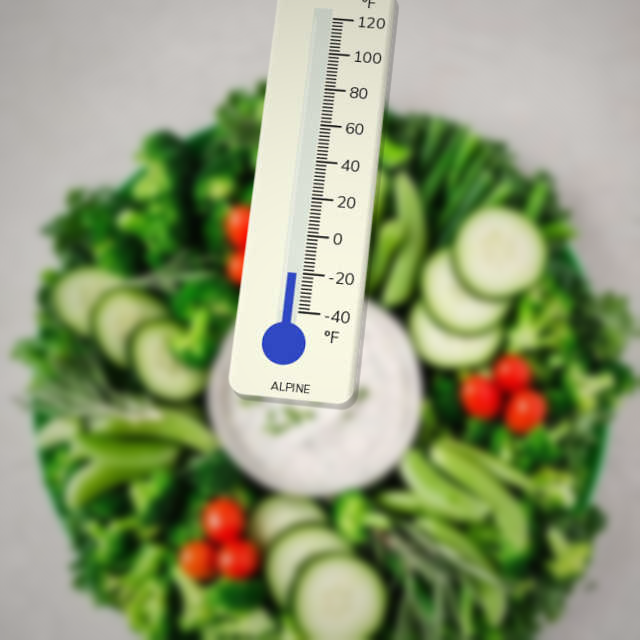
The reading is -20°F
